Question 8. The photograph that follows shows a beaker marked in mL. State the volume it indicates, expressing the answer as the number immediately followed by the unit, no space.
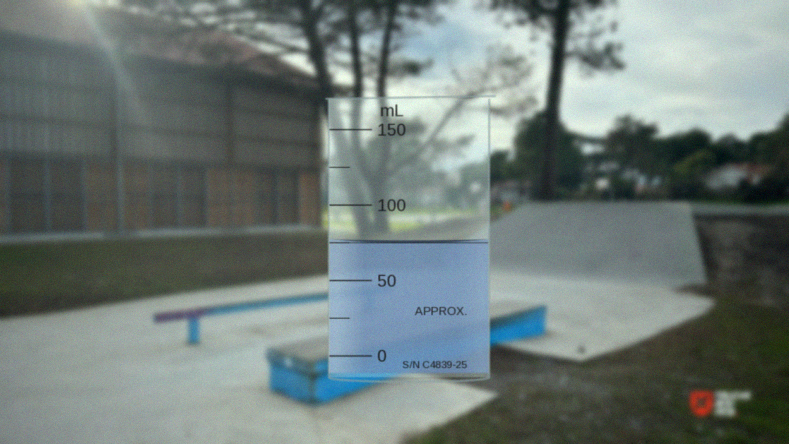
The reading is 75mL
